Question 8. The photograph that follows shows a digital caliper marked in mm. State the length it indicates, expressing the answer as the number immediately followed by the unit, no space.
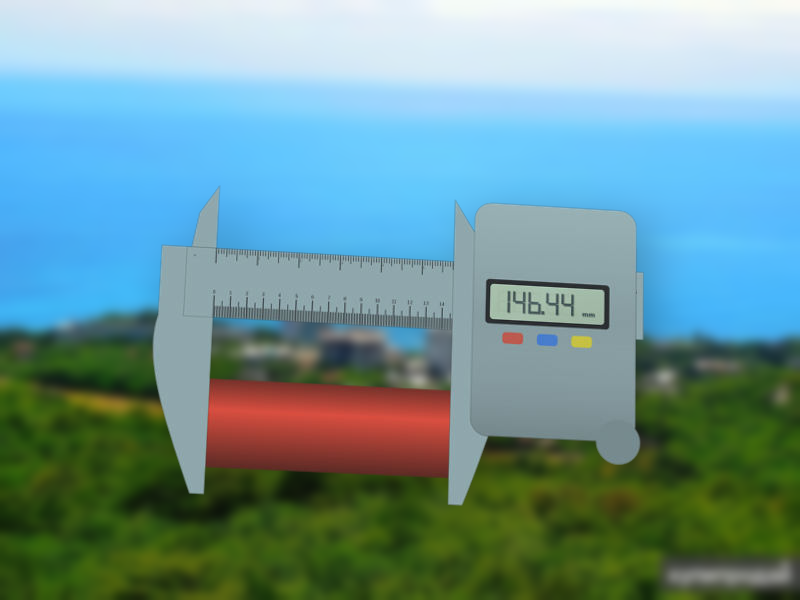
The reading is 146.44mm
